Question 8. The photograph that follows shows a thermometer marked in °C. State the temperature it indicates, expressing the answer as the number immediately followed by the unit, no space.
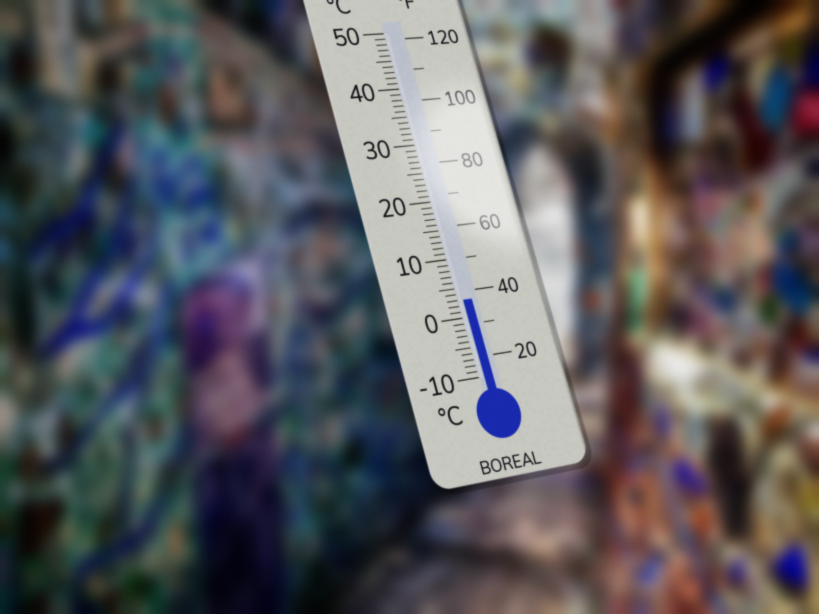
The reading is 3°C
